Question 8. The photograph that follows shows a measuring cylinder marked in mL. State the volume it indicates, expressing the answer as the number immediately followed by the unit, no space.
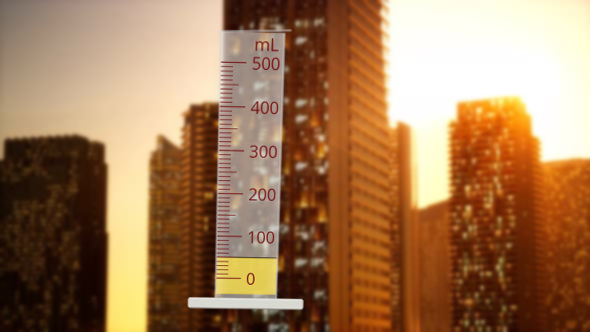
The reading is 50mL
